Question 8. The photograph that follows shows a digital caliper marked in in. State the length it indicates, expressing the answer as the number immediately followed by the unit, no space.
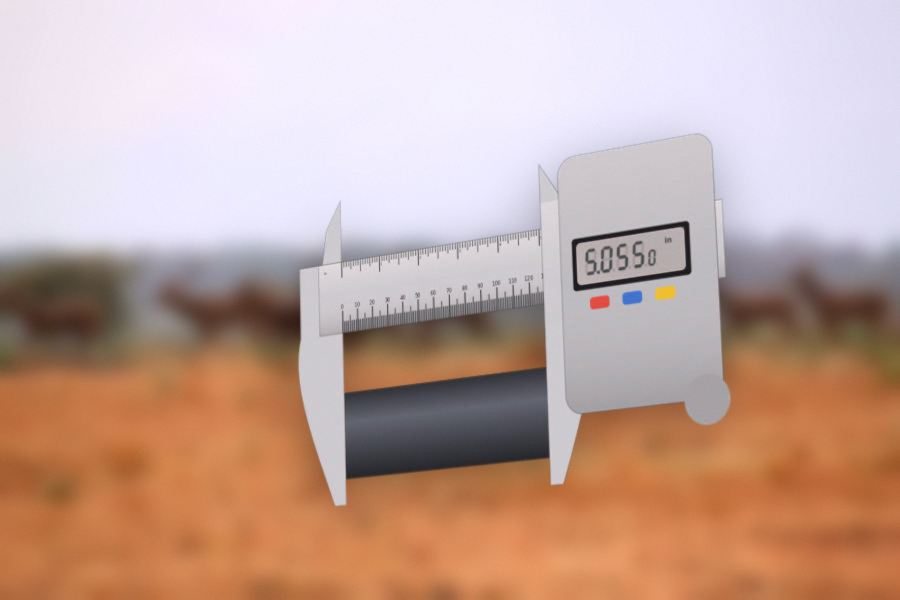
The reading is 5.0550in
